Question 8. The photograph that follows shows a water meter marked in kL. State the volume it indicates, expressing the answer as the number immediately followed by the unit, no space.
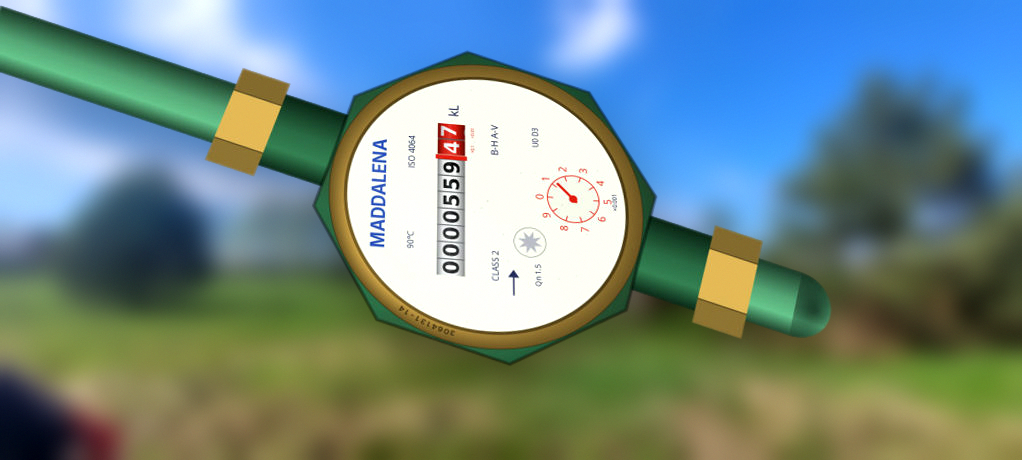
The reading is 559.471kL
